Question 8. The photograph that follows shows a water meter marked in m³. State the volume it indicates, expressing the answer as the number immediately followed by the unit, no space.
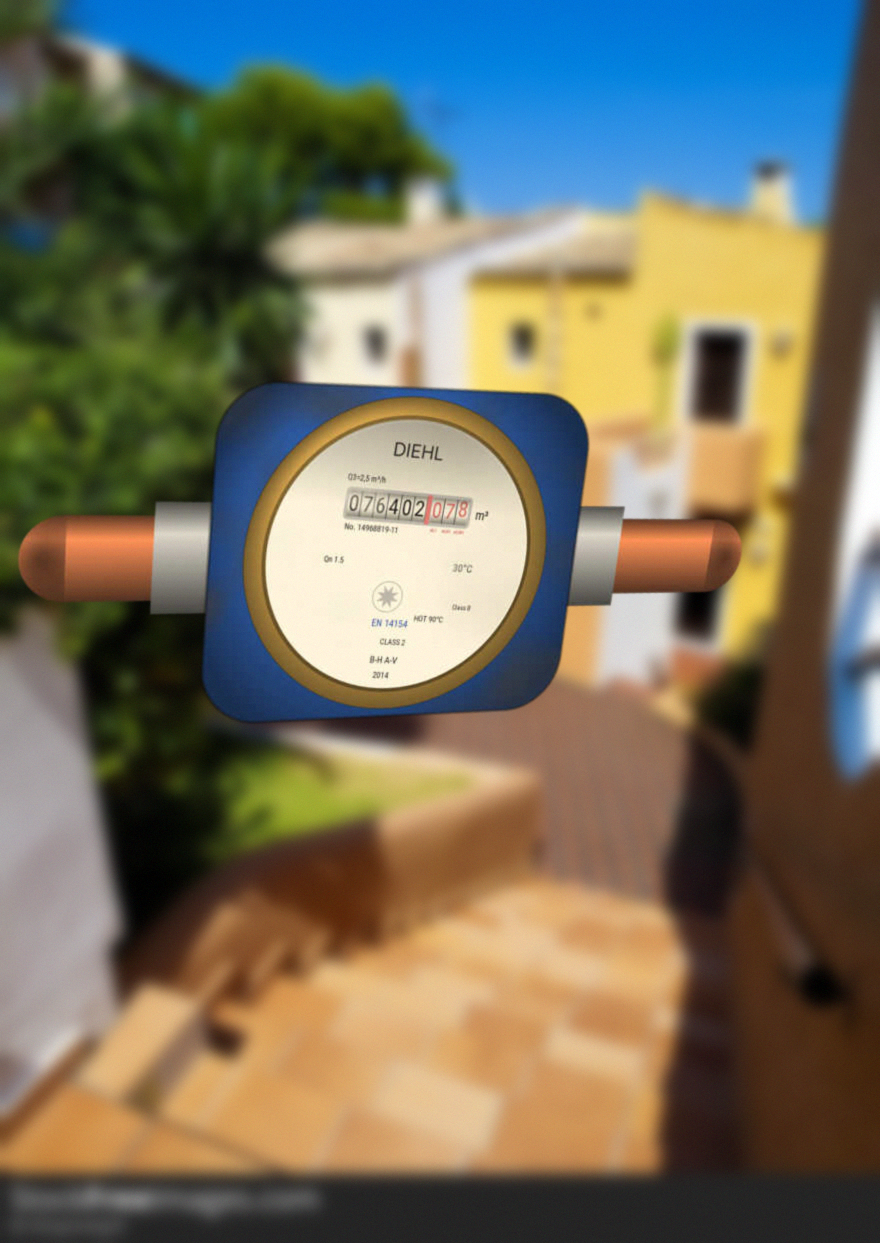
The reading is 76402.078m³
